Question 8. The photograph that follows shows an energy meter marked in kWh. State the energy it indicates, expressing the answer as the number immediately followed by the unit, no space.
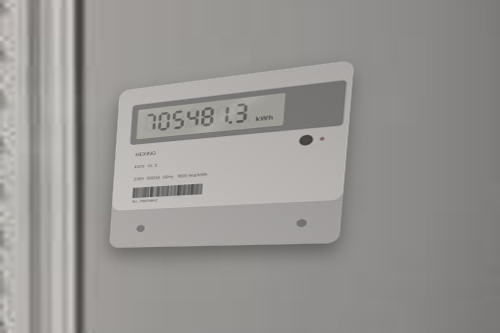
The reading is 705481.3kWh
